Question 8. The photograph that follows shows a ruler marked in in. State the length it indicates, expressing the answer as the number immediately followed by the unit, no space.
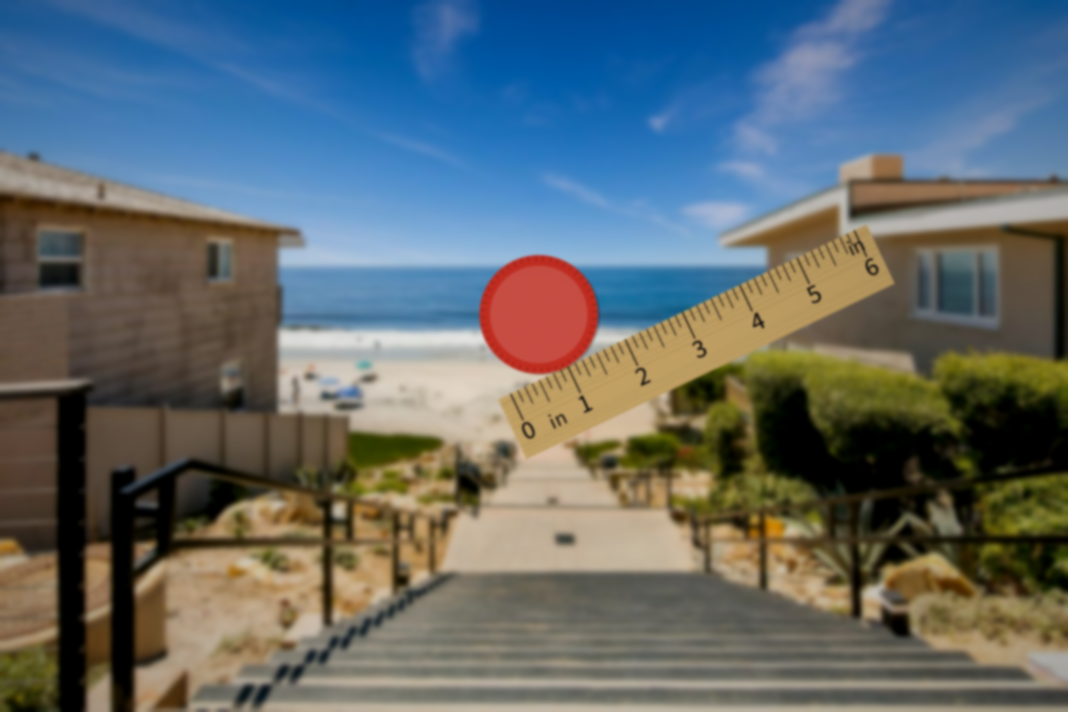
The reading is 1.875in
